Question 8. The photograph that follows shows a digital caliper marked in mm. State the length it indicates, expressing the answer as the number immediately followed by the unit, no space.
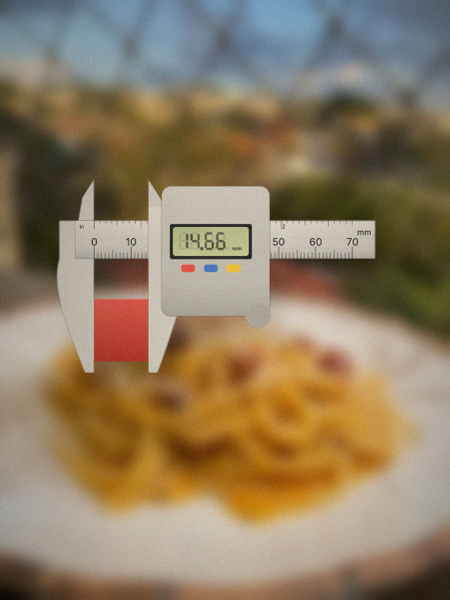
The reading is 14.66mm
